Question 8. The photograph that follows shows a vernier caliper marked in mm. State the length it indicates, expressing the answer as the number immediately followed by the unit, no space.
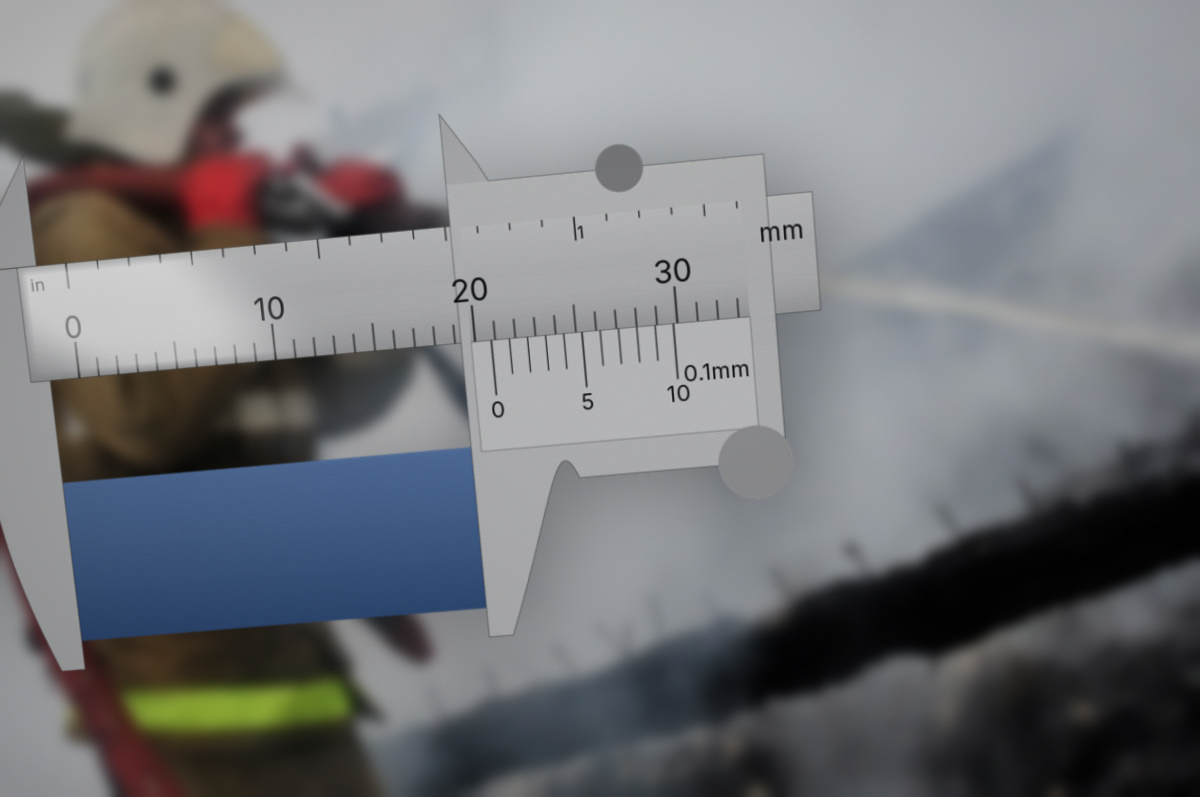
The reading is 20.8mm
